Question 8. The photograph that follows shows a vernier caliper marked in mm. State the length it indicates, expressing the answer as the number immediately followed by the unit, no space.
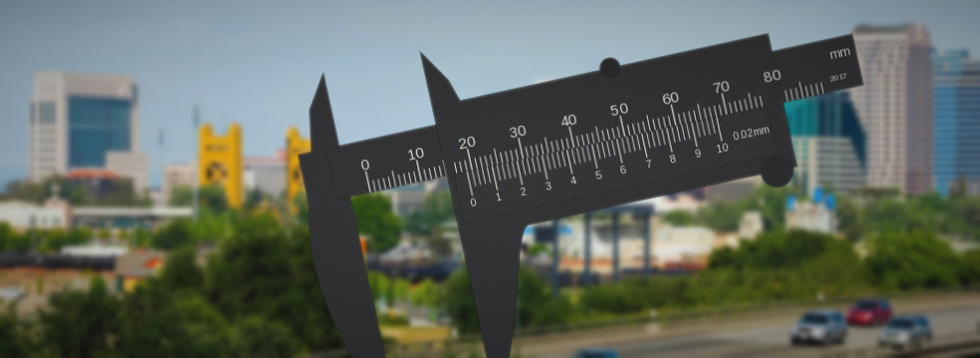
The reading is 19.0mm
